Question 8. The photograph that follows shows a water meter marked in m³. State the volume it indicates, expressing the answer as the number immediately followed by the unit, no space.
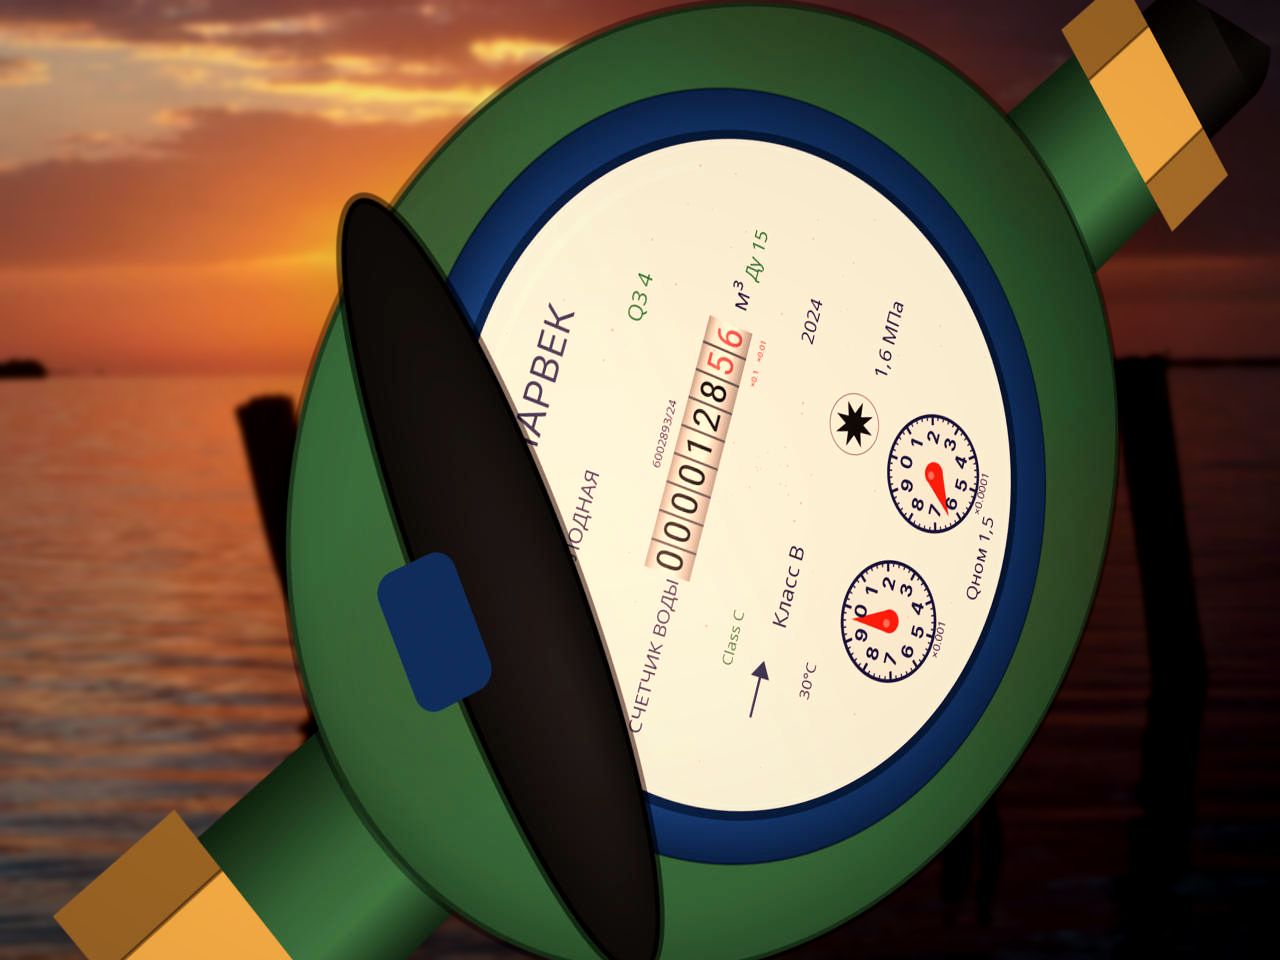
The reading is 128.5596m³
